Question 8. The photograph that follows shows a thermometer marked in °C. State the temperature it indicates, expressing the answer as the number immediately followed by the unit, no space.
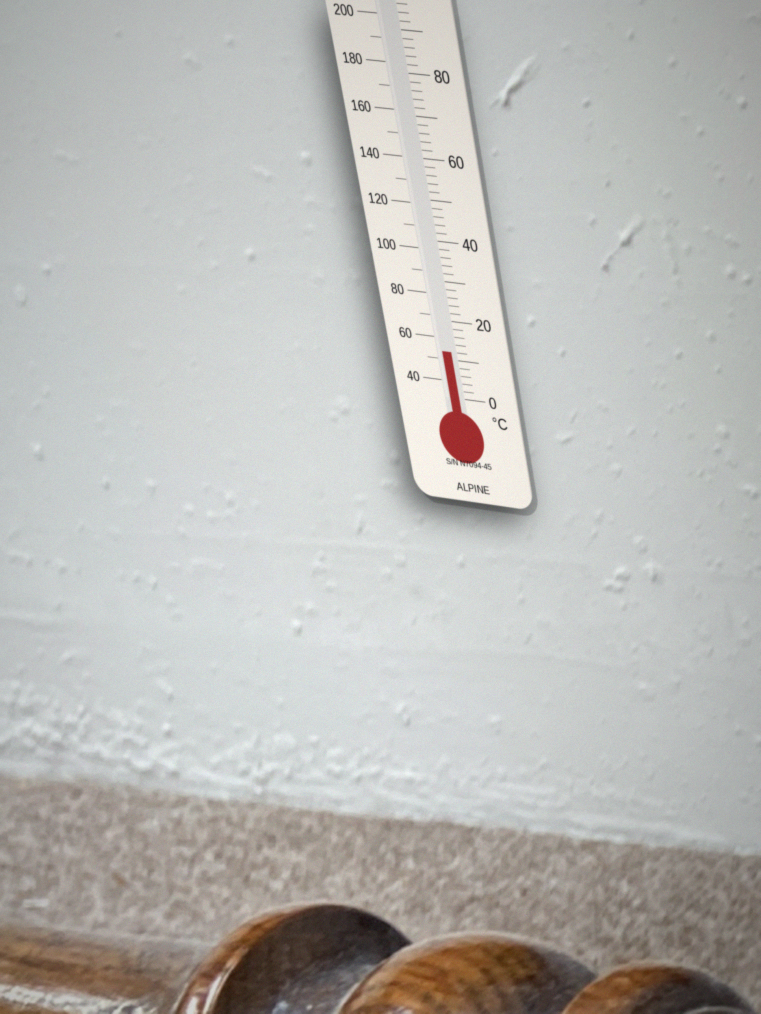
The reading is 12°C
